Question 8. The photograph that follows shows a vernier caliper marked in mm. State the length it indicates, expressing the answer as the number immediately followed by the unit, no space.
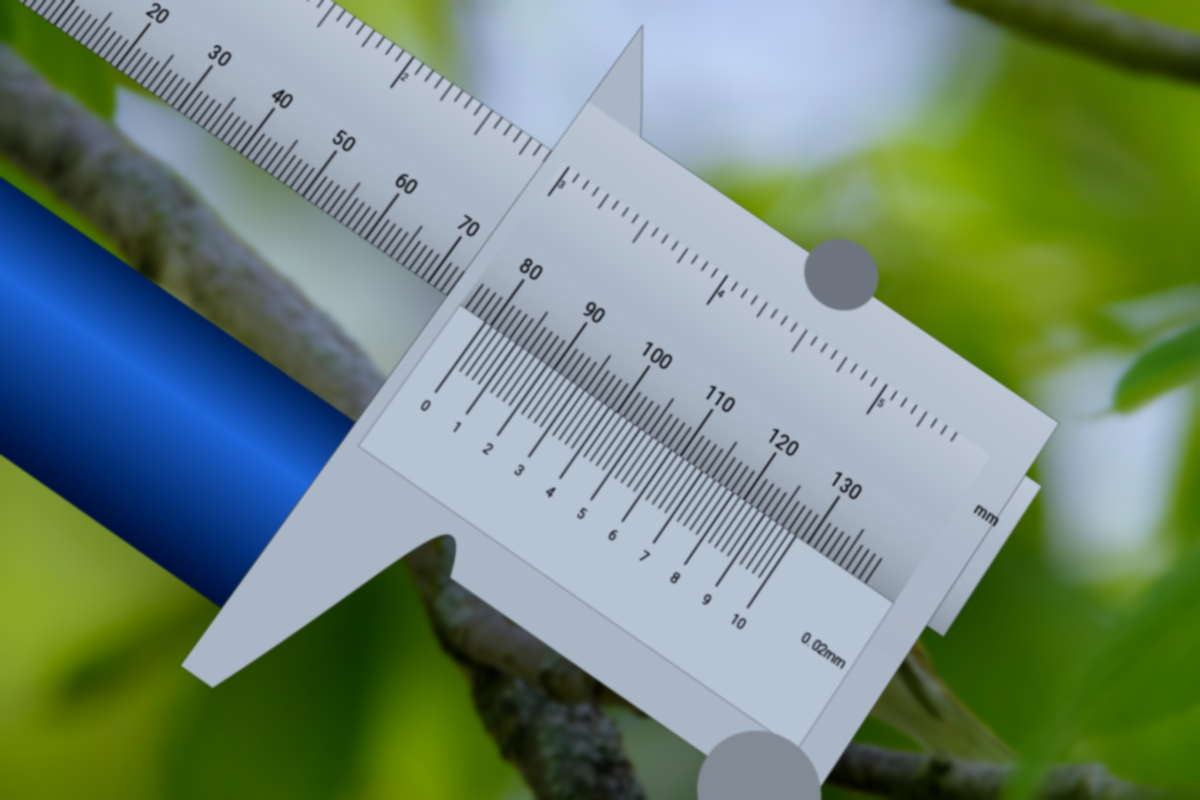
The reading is 79.2mm
